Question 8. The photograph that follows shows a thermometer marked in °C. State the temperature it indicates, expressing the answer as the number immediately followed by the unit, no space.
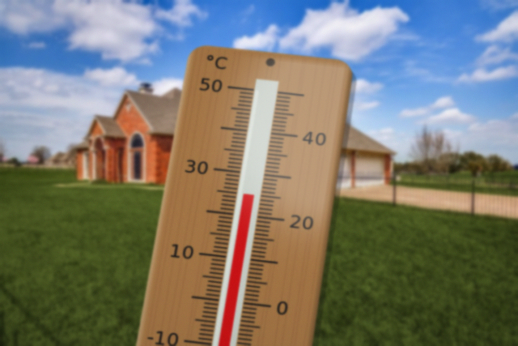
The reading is 25°C
